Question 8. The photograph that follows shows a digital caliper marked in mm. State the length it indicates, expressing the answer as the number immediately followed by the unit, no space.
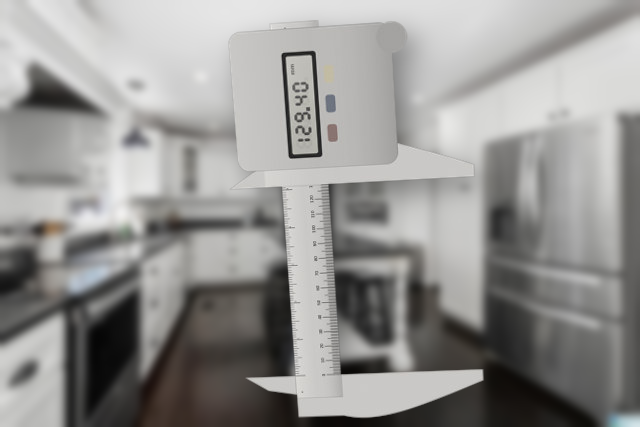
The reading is 129.40mm
